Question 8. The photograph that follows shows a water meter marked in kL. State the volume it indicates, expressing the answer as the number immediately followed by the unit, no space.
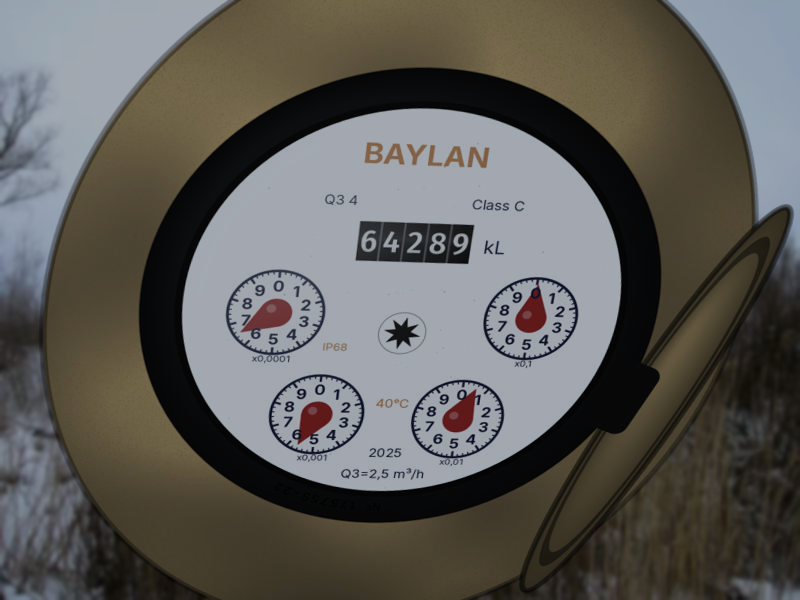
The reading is 64289.0056kL
